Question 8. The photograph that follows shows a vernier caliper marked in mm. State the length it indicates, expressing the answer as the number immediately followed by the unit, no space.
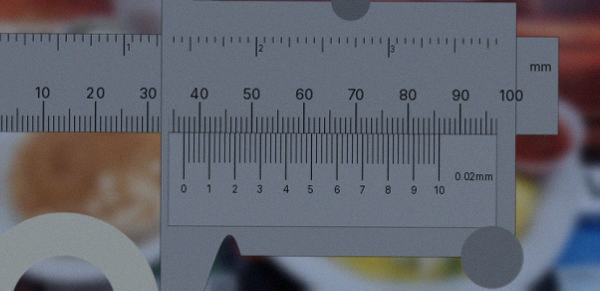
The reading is 37.0mm
